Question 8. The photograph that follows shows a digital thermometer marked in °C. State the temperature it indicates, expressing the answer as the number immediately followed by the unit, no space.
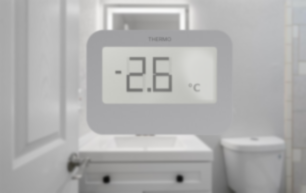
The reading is -2.6°C
